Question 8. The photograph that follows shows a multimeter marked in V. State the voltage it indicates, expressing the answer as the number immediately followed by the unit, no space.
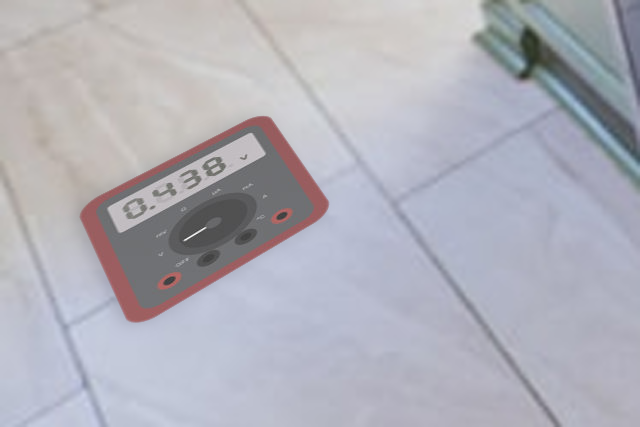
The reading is 0.438V
